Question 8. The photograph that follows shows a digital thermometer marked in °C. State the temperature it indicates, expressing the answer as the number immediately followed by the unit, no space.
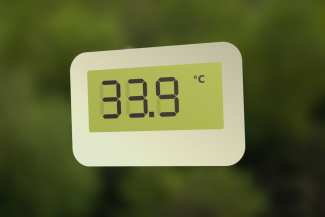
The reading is 33.9°C
